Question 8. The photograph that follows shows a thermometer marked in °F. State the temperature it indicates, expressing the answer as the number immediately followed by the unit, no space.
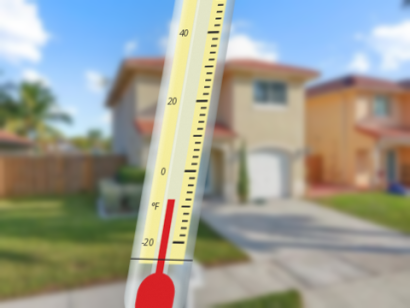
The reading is -8°F
